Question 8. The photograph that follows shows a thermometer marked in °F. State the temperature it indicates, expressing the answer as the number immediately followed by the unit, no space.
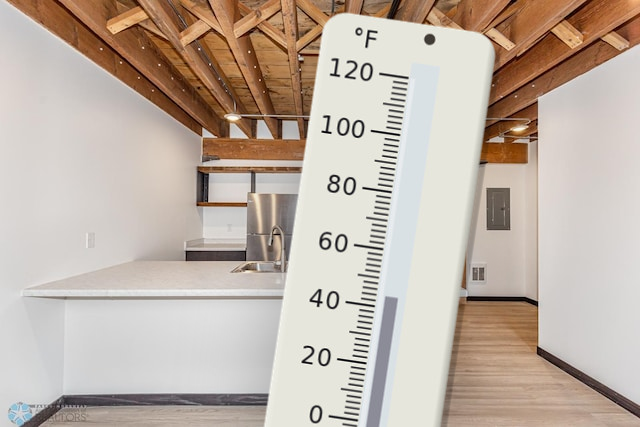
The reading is 44°F
